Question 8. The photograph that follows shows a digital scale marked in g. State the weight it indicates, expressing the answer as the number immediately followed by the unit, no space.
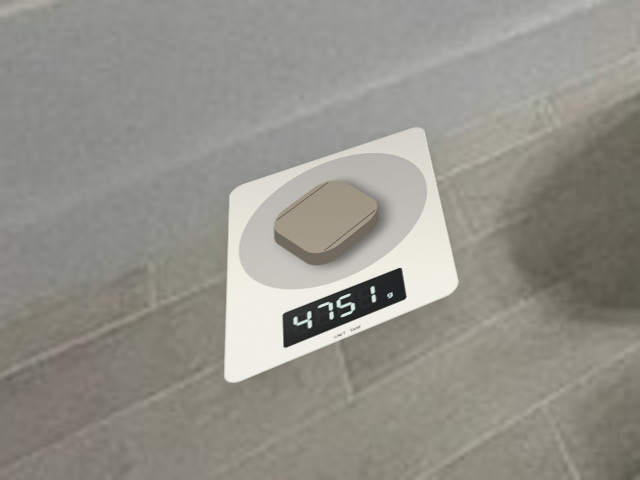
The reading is 4751g
